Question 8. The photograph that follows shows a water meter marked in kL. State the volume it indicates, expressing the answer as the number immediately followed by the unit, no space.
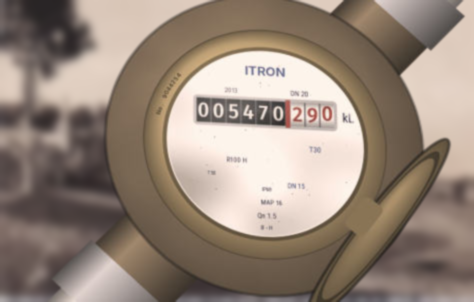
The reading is 5470.290kL
